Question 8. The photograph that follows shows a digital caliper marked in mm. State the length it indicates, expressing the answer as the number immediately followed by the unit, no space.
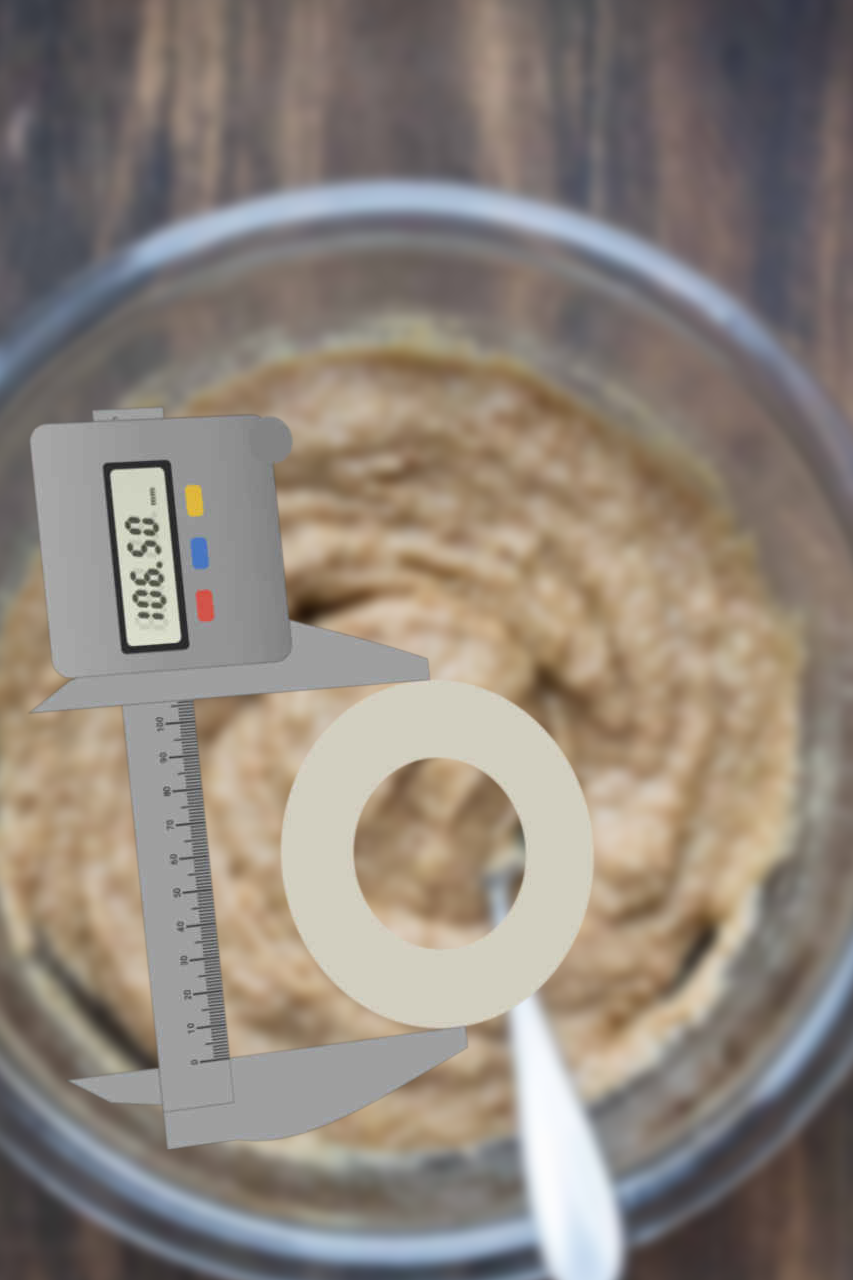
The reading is 106.50mm
